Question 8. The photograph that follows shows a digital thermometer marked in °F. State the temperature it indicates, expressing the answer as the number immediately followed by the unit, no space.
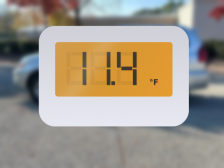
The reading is 11.4°F
